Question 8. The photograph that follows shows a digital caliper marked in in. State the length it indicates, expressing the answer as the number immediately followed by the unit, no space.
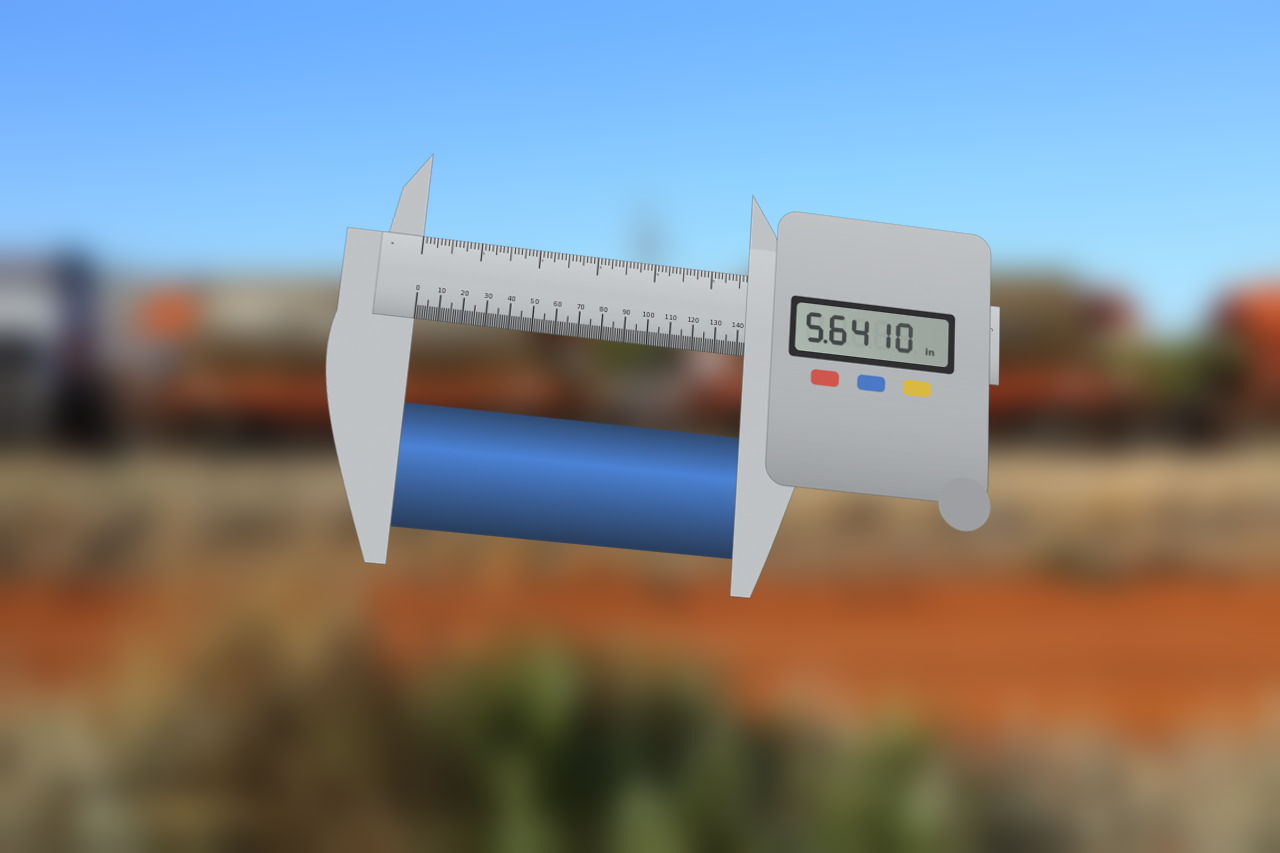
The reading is 5.6410in
